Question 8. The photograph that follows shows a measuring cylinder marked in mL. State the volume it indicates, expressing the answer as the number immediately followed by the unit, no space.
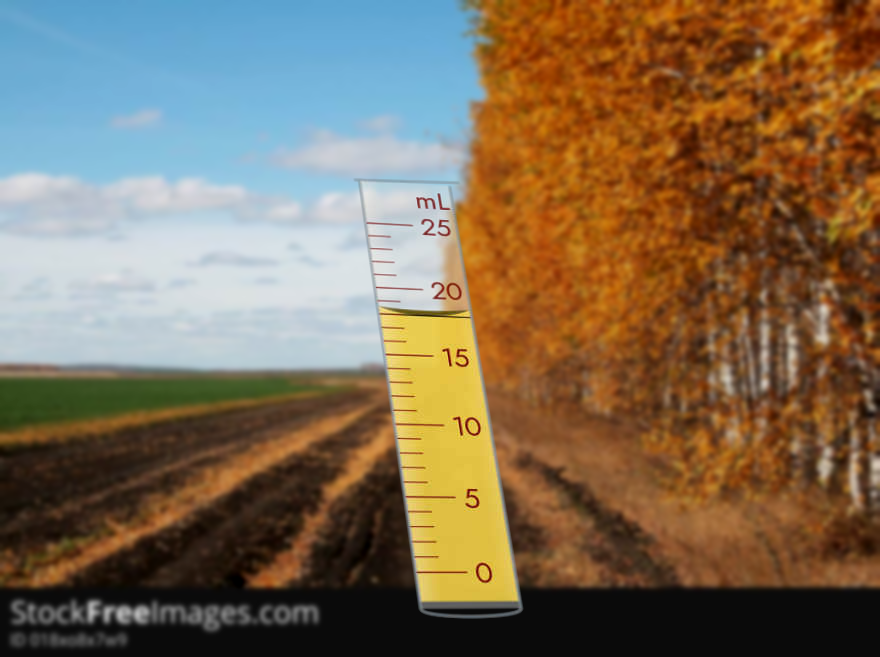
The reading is 18mL
